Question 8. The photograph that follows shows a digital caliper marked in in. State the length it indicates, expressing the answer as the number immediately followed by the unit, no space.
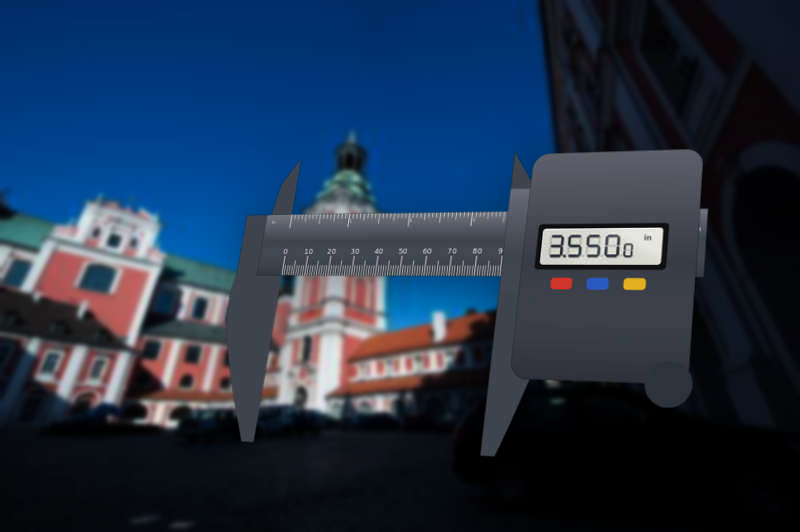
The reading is 3.5500in
